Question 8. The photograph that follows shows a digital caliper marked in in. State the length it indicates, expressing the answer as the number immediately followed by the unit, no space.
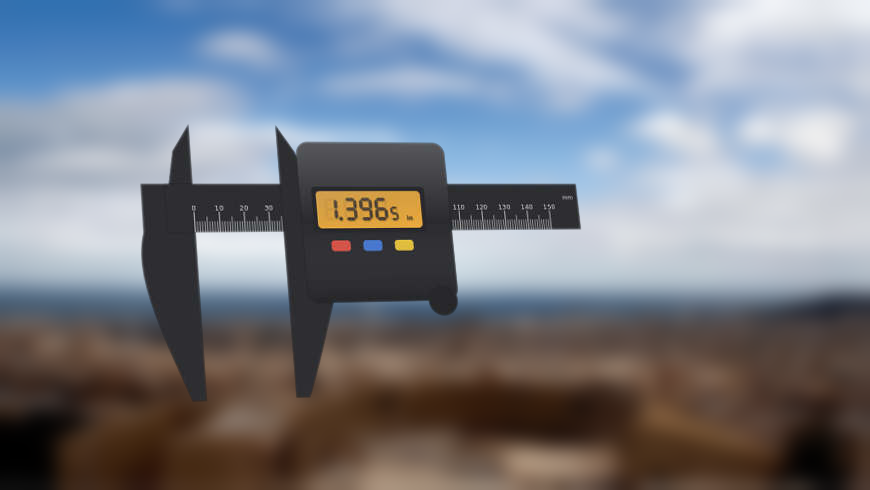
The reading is 1.3965in
